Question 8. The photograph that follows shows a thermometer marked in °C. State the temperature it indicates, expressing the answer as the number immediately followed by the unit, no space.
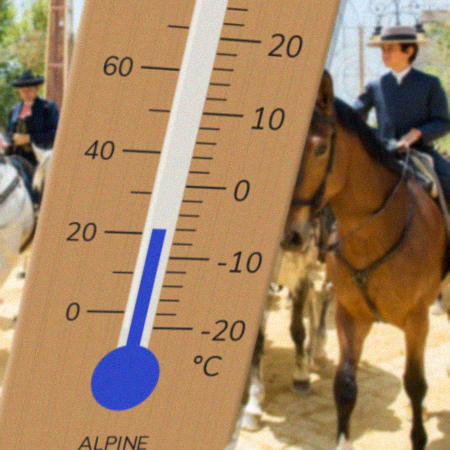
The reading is -6°C
